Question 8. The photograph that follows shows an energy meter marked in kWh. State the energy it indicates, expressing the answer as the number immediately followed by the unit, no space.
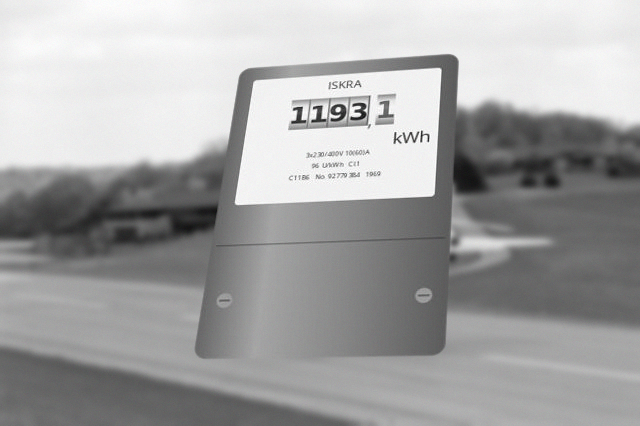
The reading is 1193.1kWh
